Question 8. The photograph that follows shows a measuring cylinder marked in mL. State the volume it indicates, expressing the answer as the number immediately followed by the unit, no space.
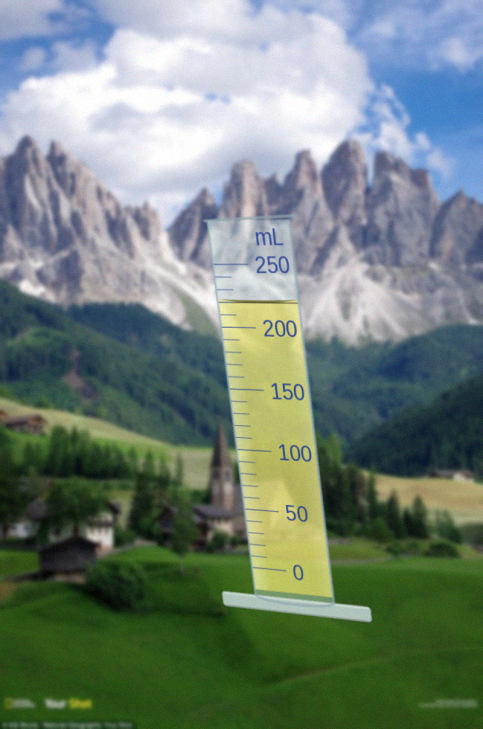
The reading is 220mL
